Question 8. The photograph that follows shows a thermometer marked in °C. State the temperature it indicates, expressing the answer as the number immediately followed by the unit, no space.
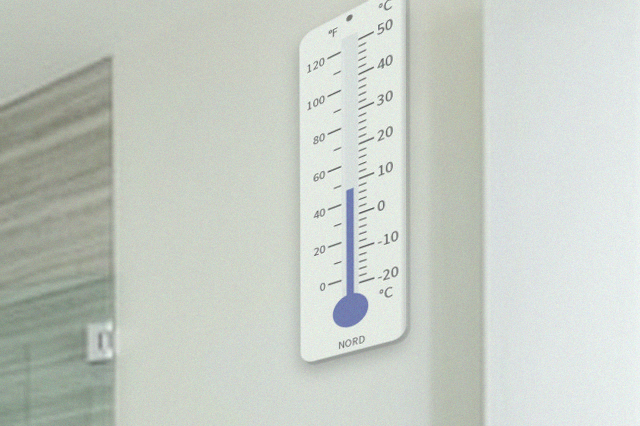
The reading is 8°C
